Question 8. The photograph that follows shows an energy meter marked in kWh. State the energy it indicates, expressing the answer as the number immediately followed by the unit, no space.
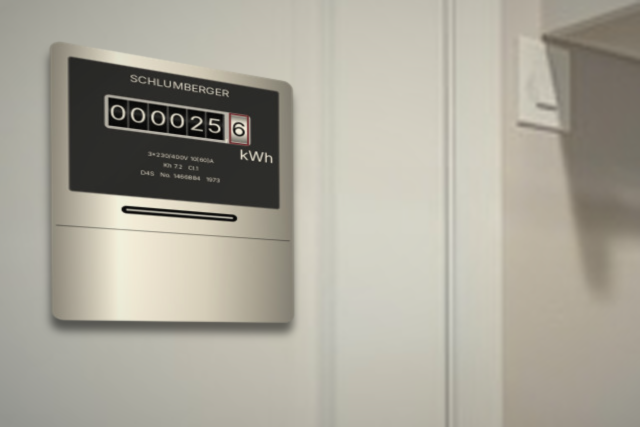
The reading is 25.6kWh
